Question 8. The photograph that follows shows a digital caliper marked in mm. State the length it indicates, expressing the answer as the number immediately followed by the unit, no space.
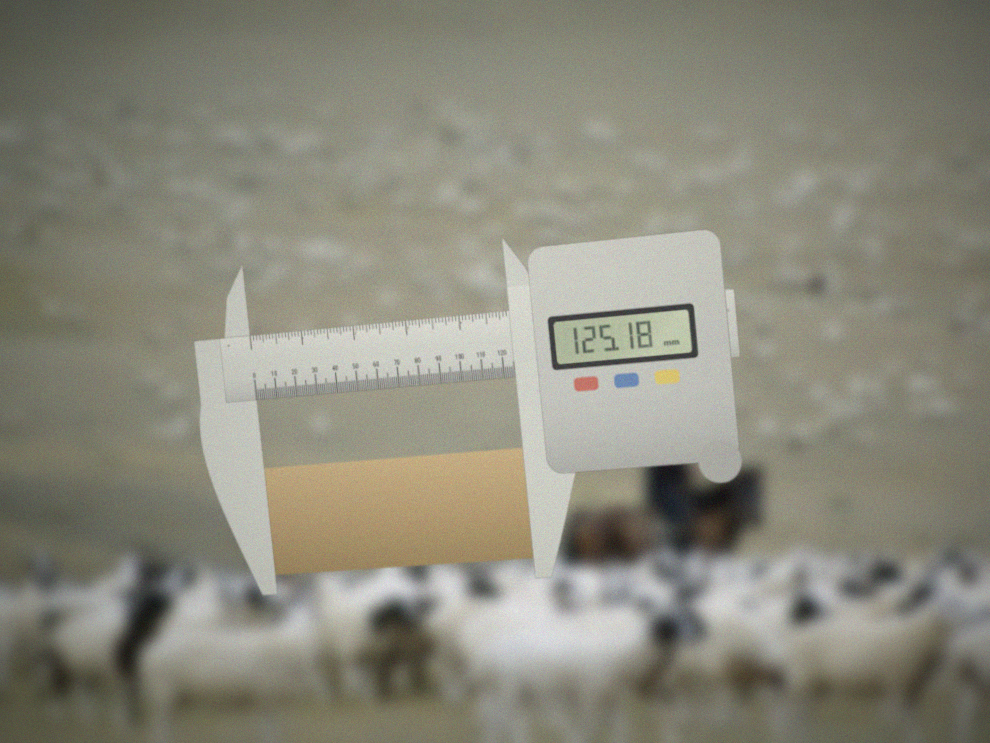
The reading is 125.18mm
